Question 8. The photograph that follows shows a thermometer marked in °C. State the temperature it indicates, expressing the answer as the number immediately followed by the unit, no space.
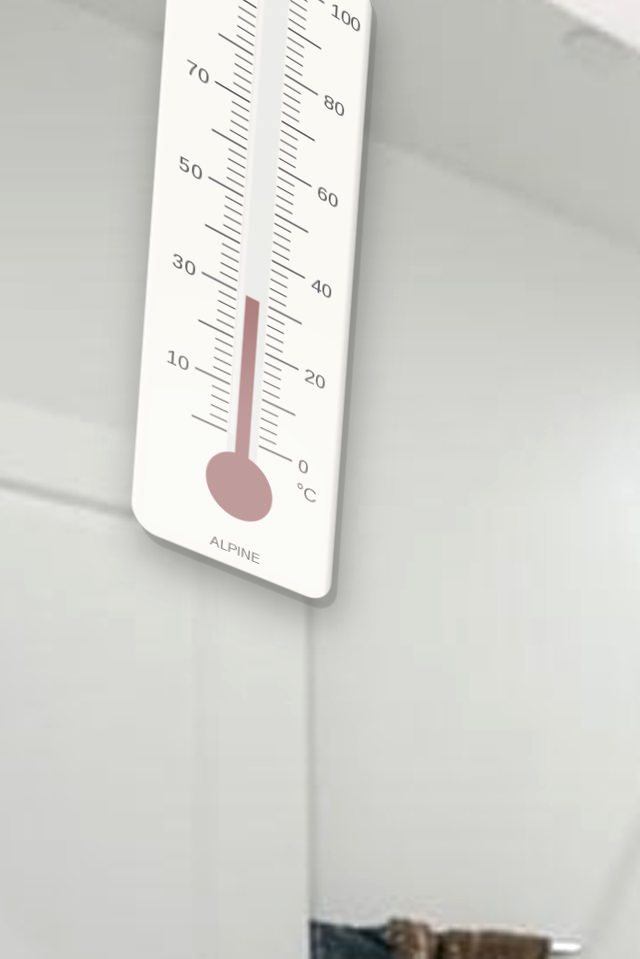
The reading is 30°C
